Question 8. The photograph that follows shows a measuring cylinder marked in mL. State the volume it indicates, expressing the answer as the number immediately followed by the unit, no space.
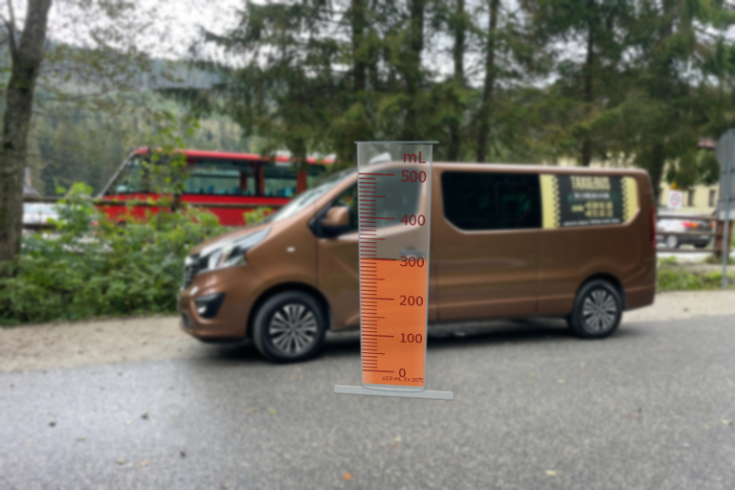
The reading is 300mL
